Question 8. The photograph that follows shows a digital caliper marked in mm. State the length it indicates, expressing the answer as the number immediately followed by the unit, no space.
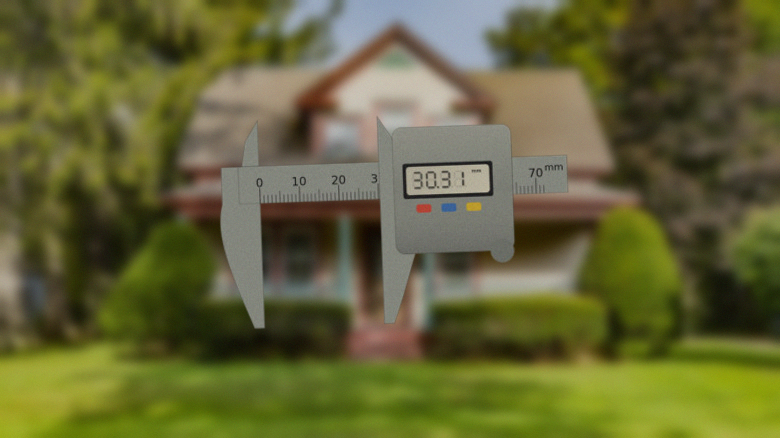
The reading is 30.31mm
